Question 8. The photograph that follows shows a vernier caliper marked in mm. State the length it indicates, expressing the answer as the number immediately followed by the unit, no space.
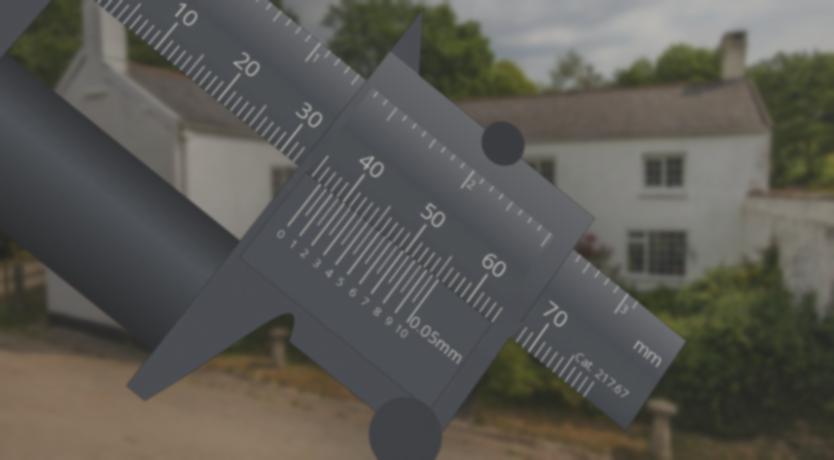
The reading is 36.4mm
